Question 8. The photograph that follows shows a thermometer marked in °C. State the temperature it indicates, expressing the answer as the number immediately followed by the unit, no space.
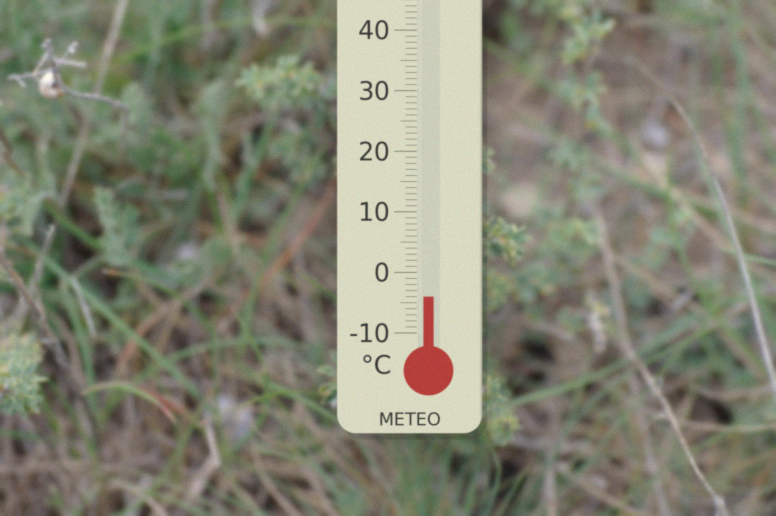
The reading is -4°C
